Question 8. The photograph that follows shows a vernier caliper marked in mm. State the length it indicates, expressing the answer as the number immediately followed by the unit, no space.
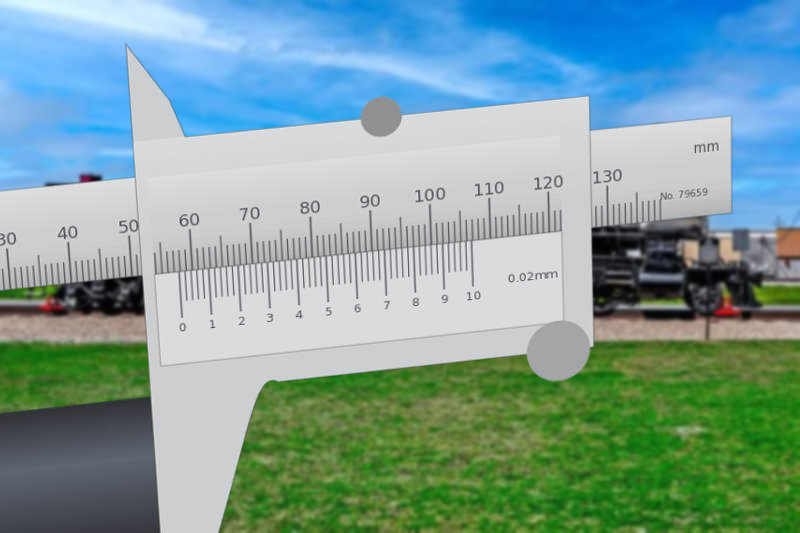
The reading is 57.8mm
